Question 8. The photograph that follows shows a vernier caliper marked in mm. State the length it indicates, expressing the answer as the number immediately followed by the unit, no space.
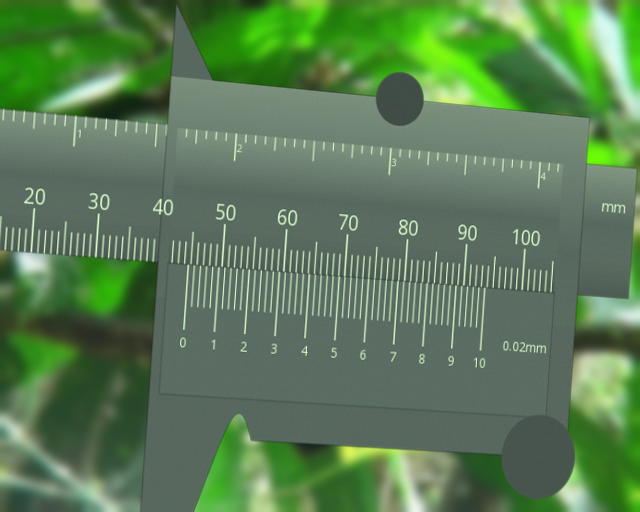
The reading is 44.6mm
